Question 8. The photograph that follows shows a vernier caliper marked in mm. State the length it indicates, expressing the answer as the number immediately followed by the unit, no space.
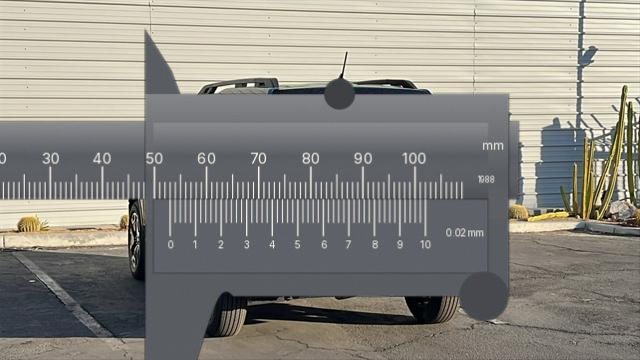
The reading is 53.0mm
